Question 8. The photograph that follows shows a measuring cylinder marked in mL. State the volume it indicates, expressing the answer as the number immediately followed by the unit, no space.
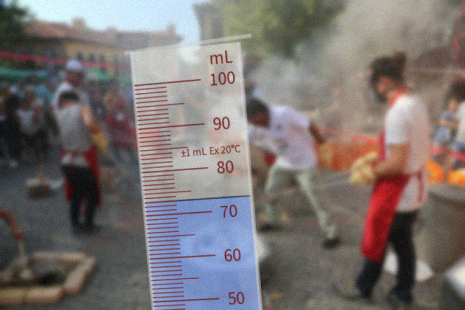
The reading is 73mL
